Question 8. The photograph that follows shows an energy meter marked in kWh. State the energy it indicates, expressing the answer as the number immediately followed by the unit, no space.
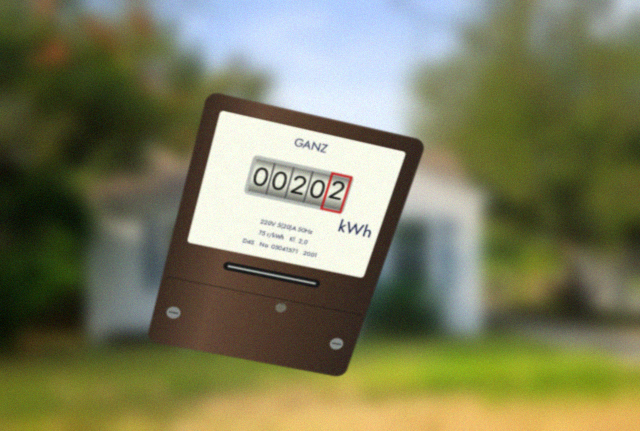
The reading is 20.2kWh
